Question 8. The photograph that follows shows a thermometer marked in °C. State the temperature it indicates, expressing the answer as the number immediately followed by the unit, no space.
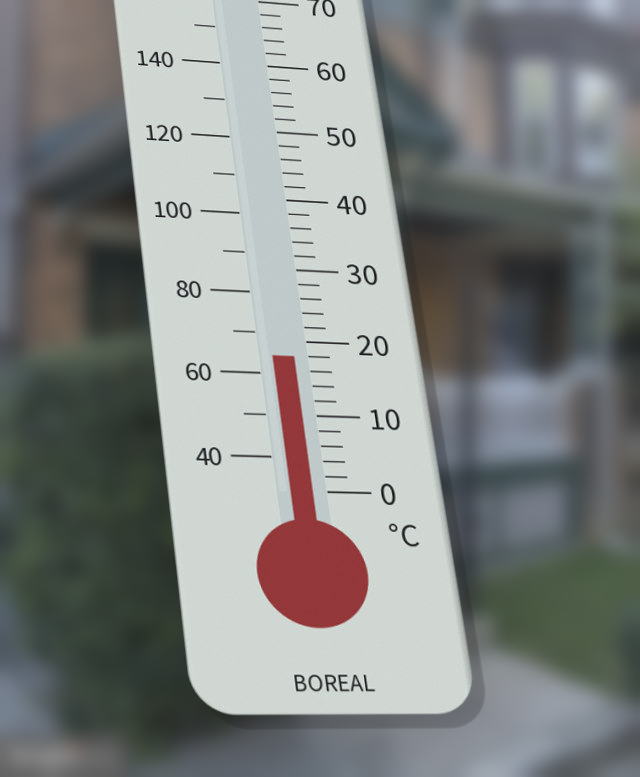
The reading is 18°C
